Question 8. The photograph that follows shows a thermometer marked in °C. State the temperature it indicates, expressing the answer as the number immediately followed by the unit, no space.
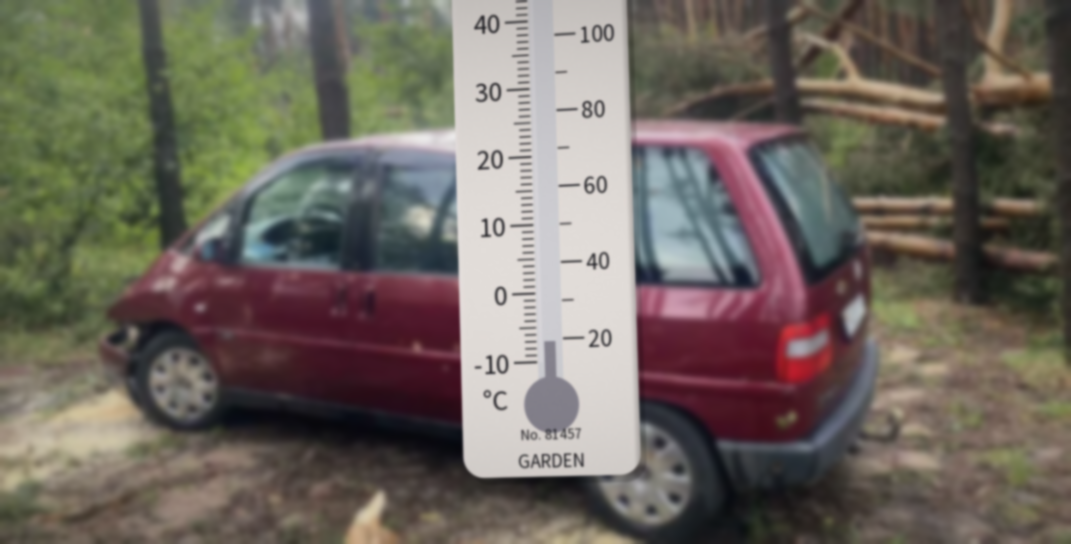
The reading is -7°C
